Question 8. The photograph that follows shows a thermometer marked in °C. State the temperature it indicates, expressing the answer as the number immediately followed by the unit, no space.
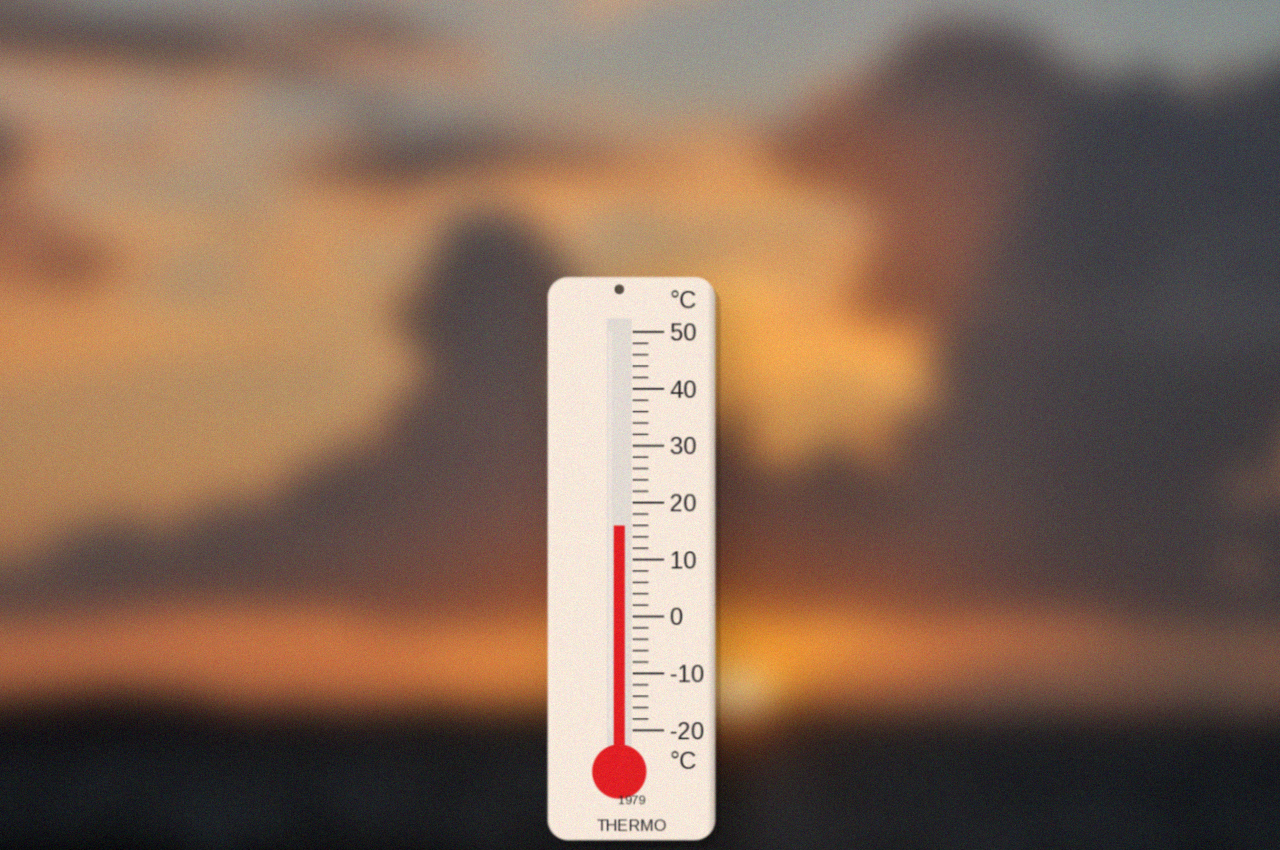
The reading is 16°C
